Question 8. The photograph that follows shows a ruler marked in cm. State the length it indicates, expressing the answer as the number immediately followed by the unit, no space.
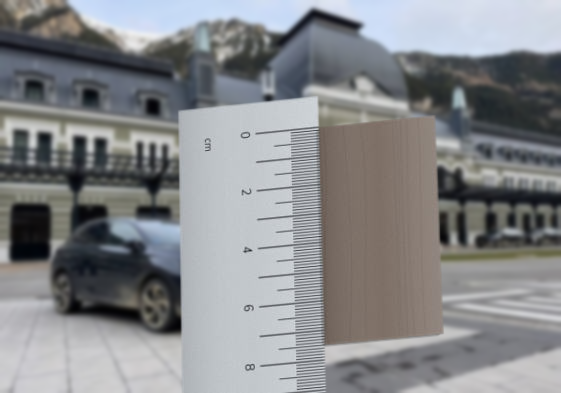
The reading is 7.5cm
